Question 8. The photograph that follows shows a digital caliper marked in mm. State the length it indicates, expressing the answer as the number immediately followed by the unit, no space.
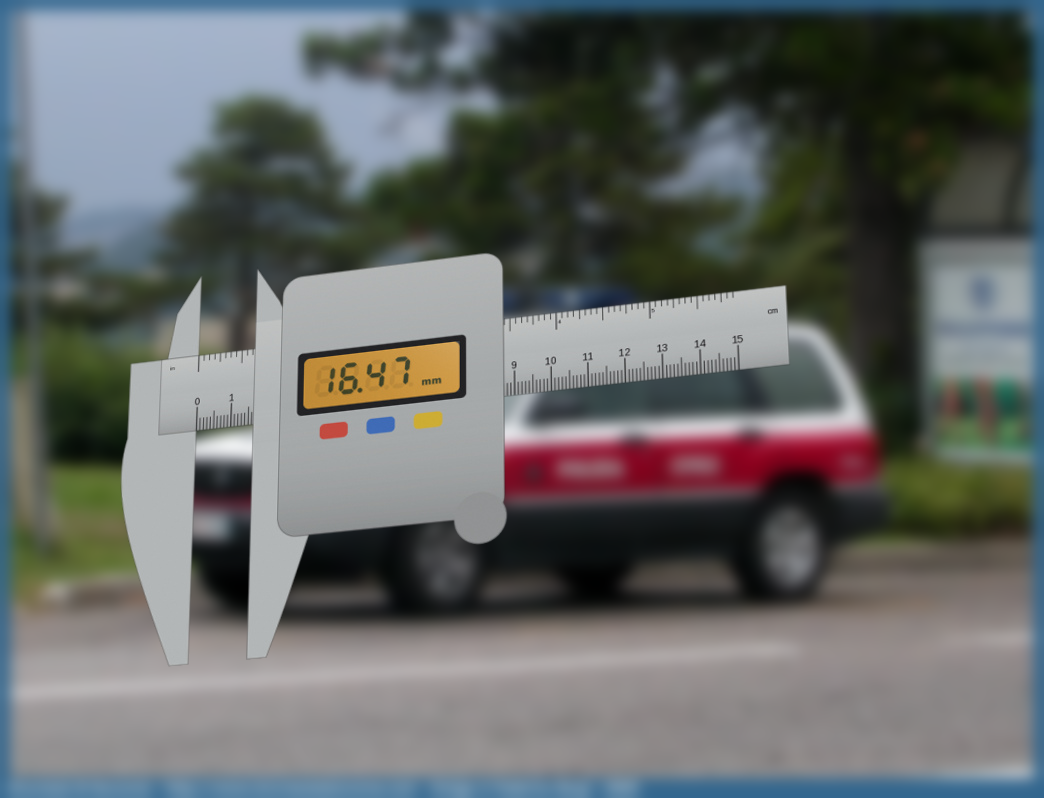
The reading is 16.47mm
